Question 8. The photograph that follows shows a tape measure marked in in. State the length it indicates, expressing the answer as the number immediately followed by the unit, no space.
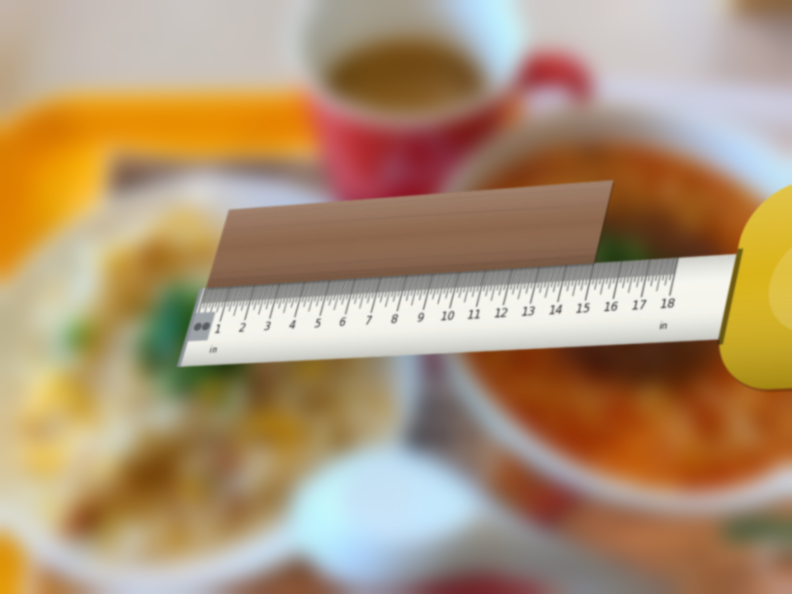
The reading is 15in
